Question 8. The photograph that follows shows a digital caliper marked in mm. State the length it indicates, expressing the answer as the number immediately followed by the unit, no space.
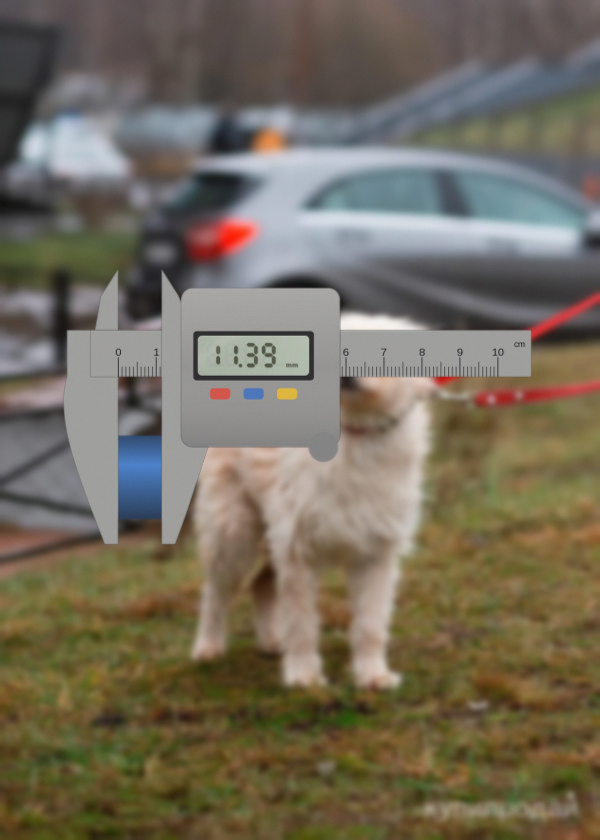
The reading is 11.39mm
